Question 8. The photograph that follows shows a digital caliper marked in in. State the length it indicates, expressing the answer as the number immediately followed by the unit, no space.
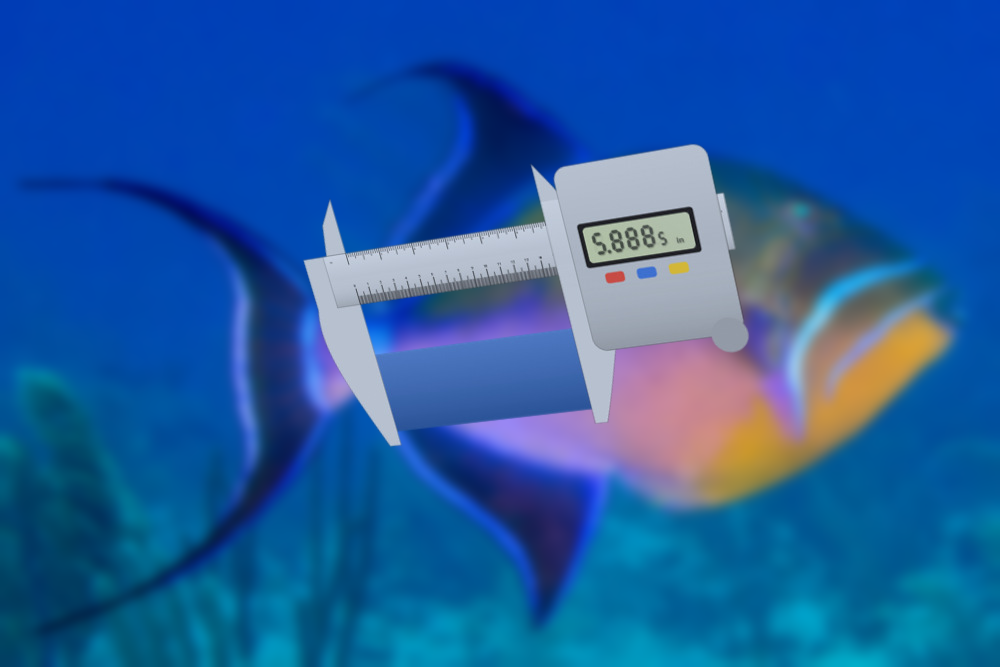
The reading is 5.8885in
